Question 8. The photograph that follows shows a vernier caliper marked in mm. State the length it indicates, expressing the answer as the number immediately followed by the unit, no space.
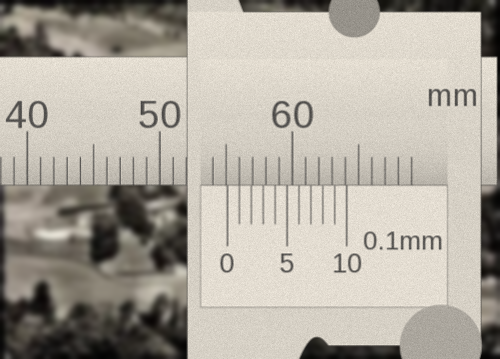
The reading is 55.1mm
